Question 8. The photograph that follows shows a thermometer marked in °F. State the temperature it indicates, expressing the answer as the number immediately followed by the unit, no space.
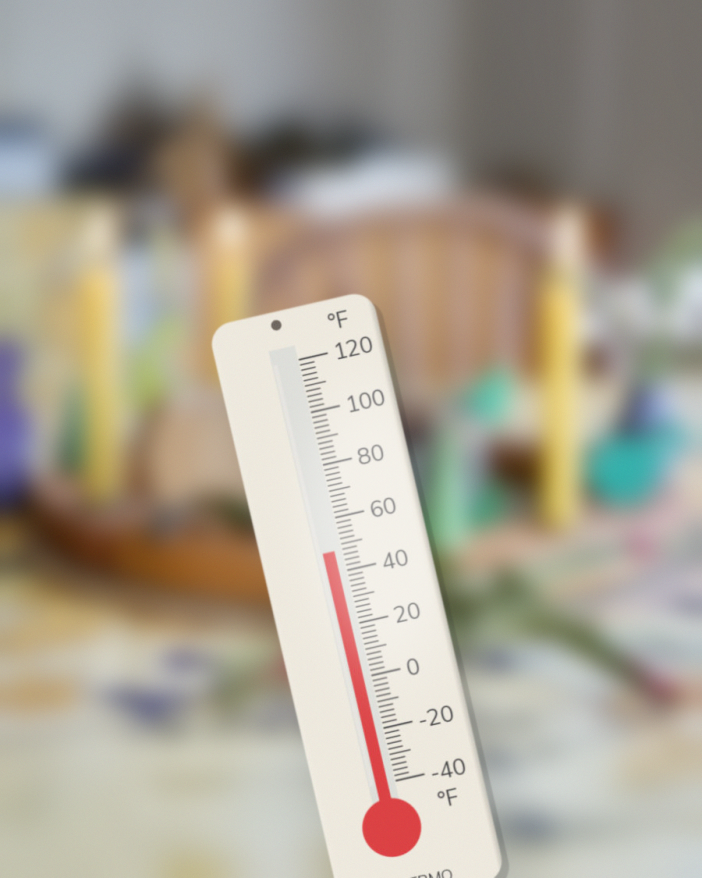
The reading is 48°F
